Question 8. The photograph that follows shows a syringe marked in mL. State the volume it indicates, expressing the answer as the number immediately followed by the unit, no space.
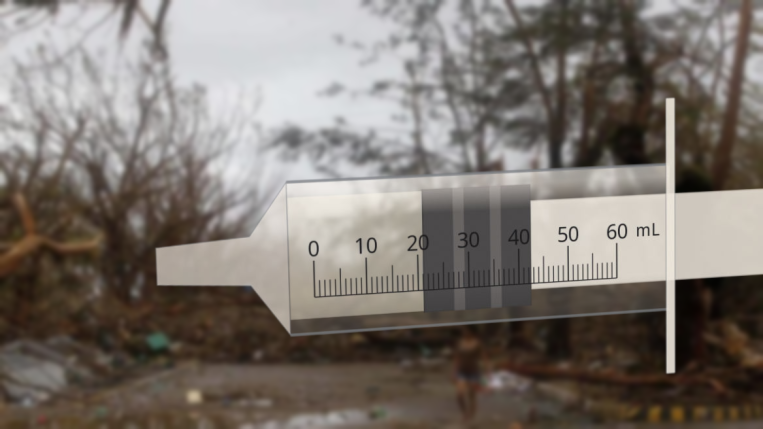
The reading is 21mL
